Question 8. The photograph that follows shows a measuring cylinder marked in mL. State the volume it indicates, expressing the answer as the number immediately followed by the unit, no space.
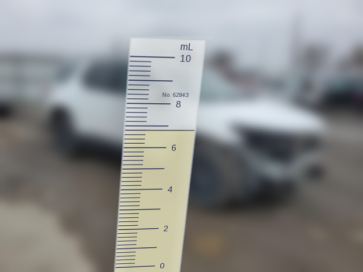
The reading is 6.8mL
